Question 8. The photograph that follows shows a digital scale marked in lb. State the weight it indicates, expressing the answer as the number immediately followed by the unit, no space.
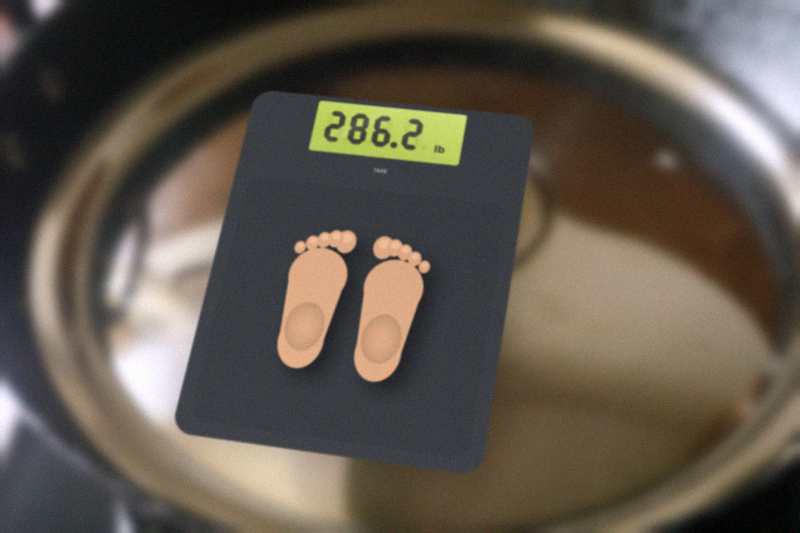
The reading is 286.2lb
